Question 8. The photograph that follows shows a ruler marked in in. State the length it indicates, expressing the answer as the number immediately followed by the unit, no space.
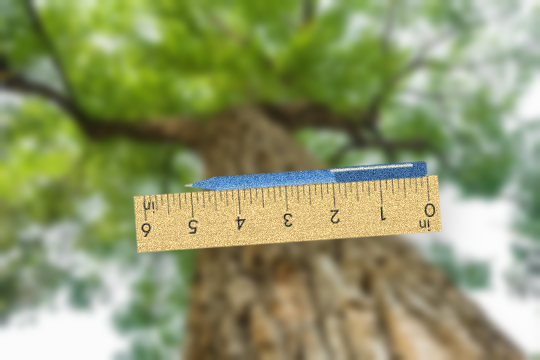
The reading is 5.125in
